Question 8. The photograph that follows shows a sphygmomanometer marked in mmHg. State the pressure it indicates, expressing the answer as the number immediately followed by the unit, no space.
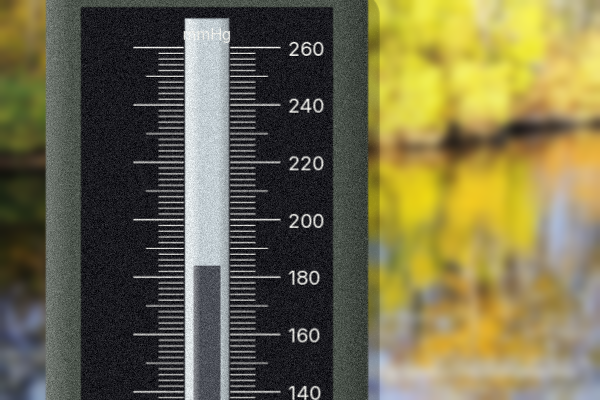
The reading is 184mmHg
